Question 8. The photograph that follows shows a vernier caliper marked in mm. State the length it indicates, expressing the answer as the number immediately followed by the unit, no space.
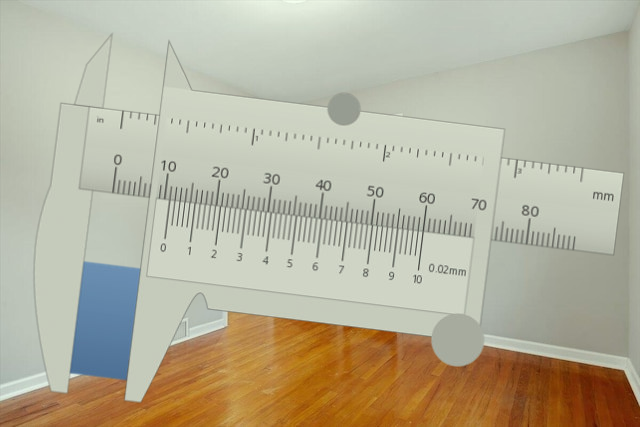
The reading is 11.0mm
